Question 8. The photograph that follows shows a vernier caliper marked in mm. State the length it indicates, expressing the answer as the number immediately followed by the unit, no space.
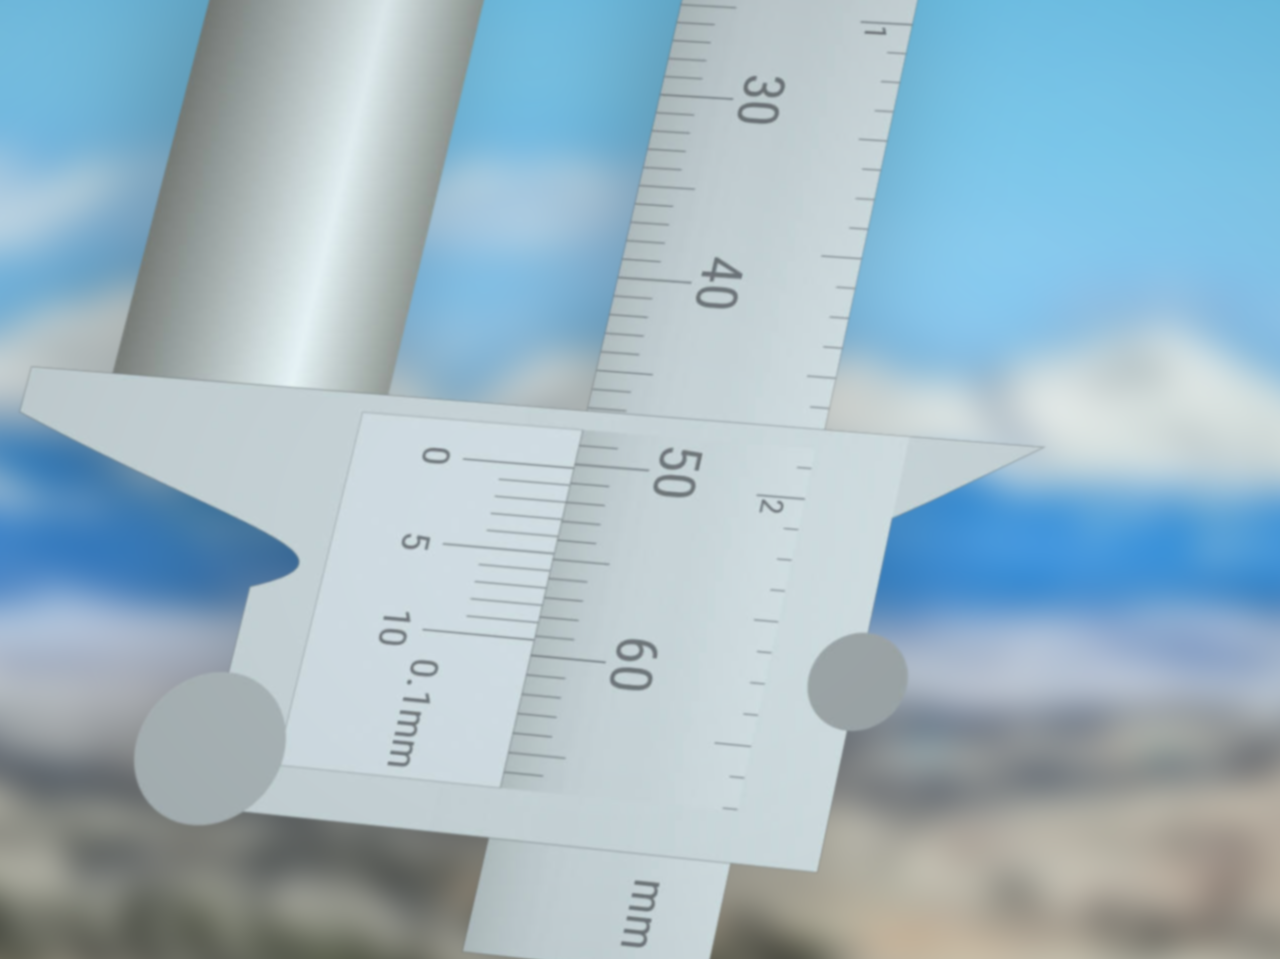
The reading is 50.2mm
